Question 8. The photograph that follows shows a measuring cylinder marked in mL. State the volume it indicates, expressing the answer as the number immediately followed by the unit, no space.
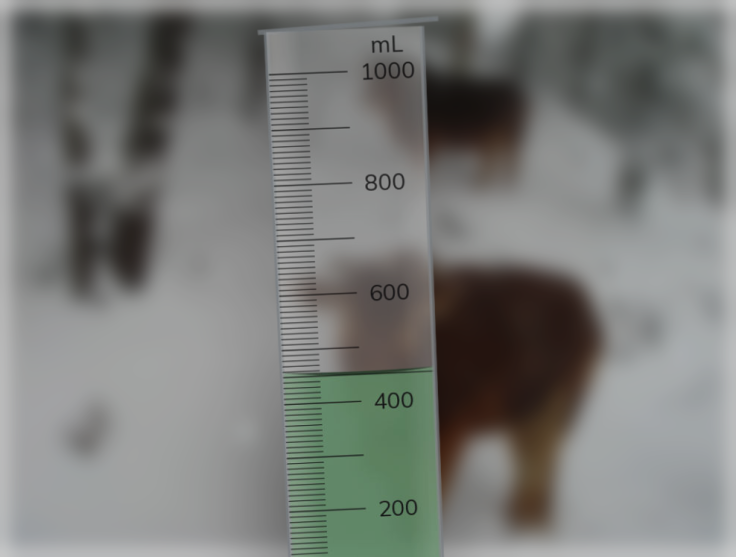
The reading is 450mL
